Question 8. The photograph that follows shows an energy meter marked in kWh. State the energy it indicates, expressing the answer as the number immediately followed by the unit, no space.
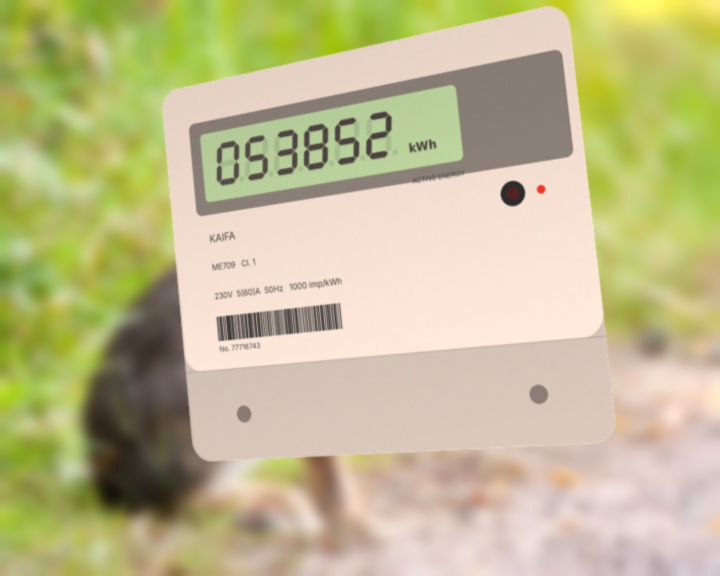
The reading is 53852kWh
